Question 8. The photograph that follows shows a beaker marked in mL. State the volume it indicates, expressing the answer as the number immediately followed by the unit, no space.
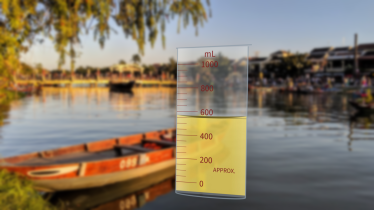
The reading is 550mL
